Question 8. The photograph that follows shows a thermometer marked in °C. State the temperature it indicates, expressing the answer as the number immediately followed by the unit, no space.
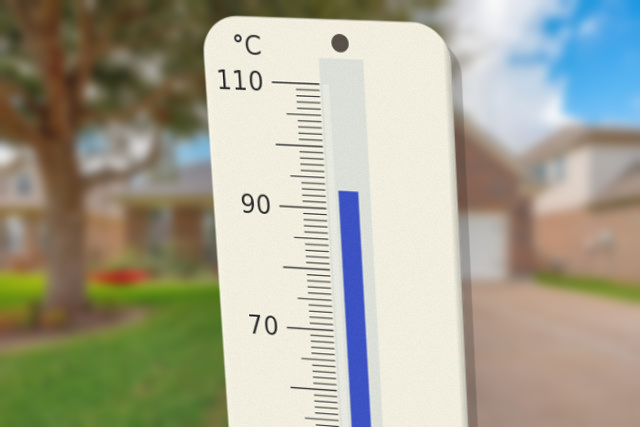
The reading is 93°C
